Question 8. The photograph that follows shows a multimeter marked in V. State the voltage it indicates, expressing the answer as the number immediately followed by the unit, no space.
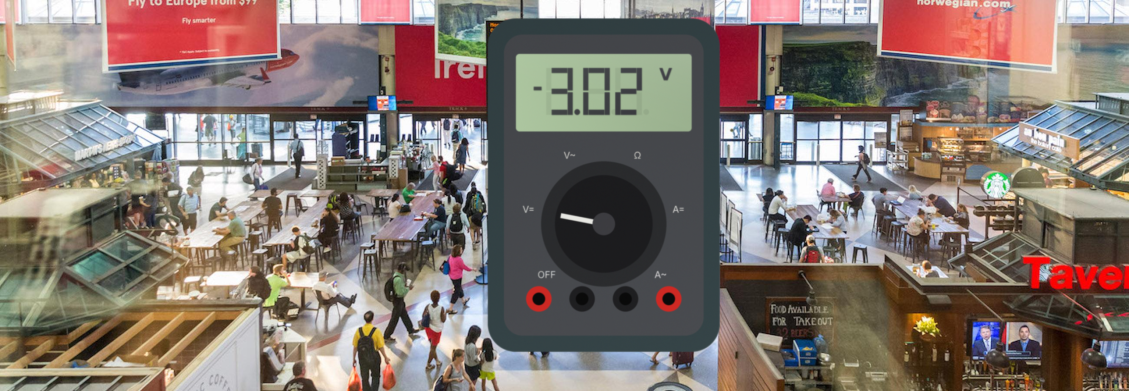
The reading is -3.02V
